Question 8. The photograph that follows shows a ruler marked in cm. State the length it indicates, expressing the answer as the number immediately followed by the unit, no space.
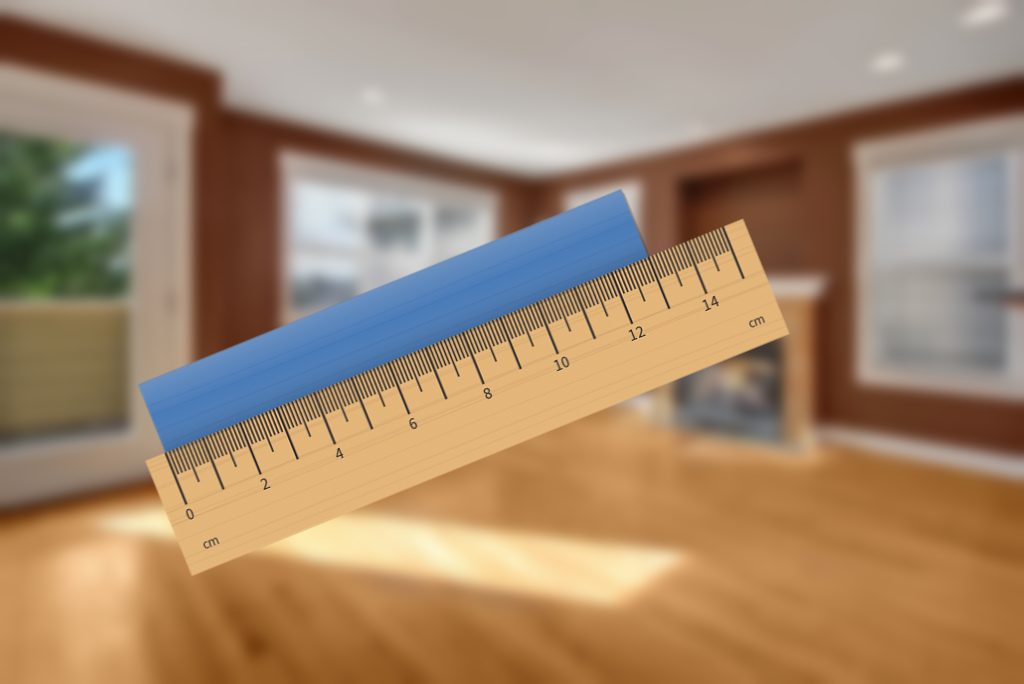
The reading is 13cm
